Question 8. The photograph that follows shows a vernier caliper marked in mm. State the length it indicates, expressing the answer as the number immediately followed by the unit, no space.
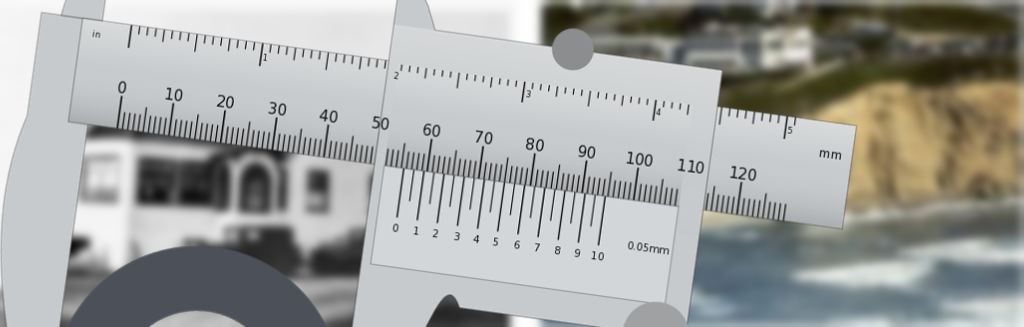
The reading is 55.5mm
